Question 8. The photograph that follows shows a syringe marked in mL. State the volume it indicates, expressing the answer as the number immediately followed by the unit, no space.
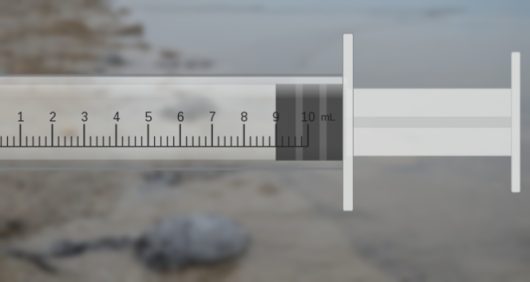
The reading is 9mL
